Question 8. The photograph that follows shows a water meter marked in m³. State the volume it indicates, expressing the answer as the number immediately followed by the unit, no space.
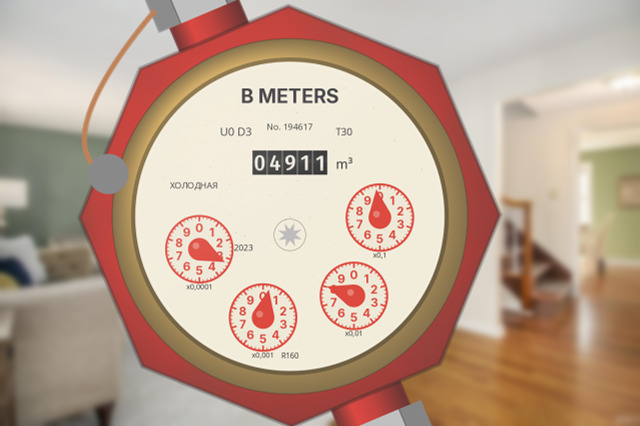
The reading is 4910.9803m³
